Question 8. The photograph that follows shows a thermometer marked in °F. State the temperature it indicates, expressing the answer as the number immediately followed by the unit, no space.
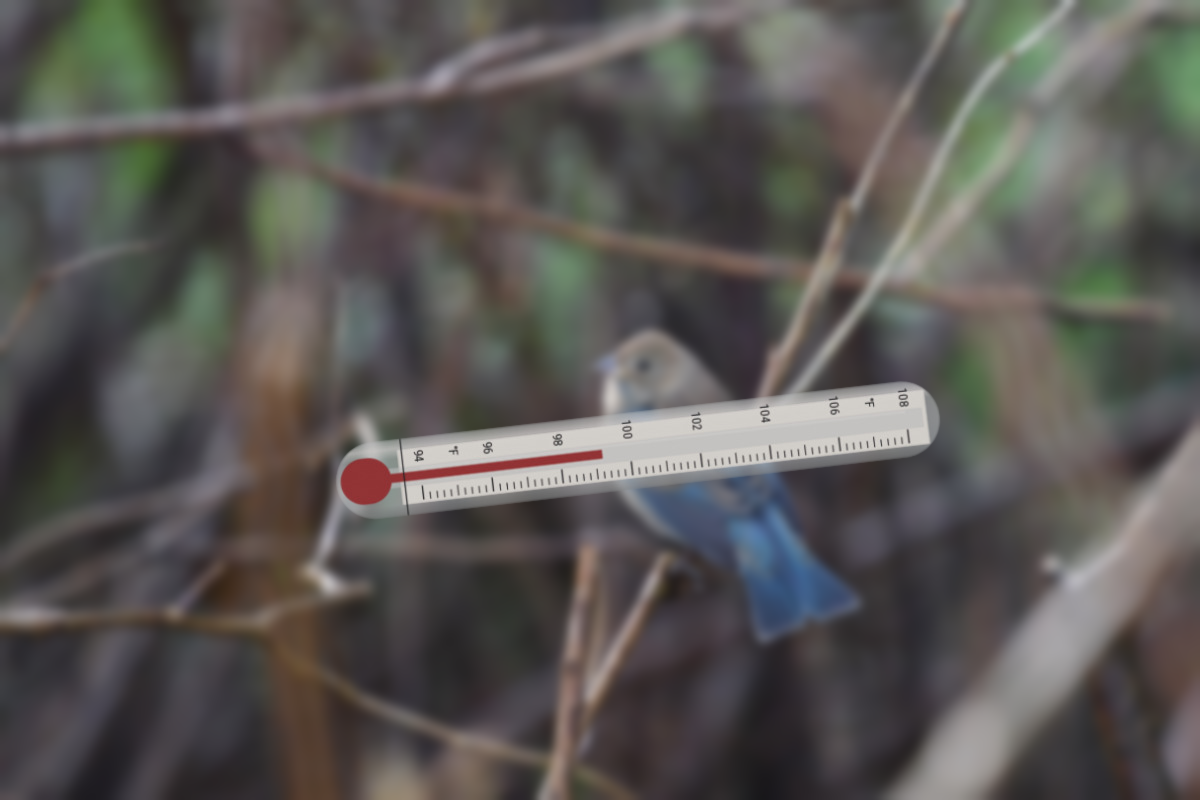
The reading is 99.2°F
